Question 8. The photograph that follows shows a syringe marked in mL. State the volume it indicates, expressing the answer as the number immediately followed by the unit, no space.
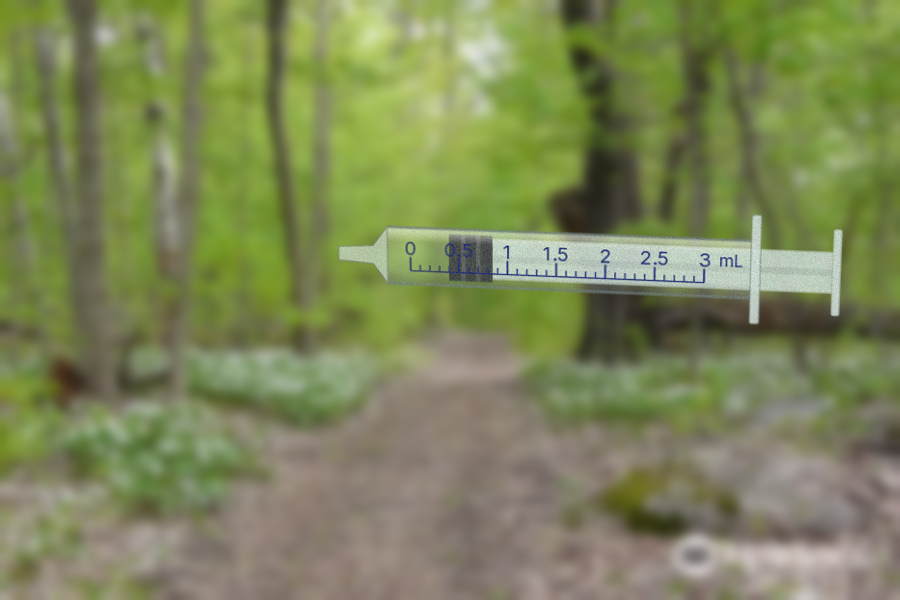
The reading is 0.4mL
